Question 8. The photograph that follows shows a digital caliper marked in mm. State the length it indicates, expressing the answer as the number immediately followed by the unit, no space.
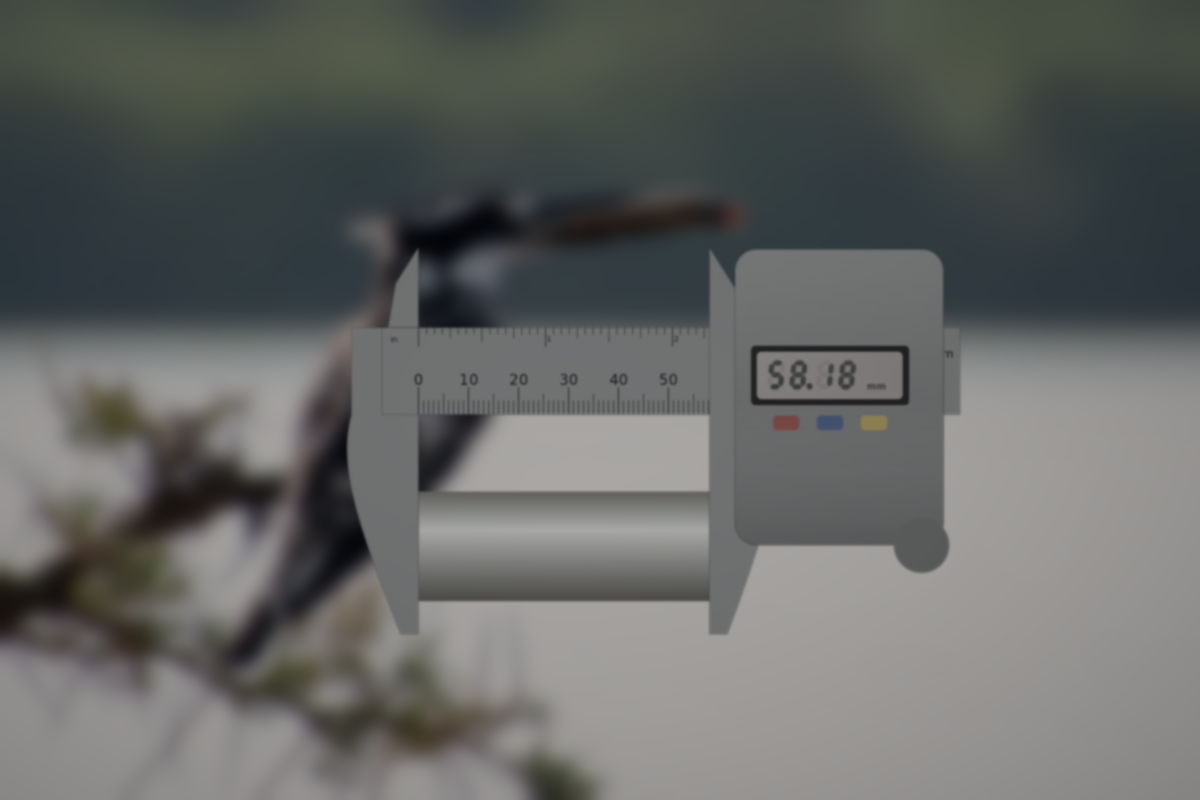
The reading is 58.18mm
